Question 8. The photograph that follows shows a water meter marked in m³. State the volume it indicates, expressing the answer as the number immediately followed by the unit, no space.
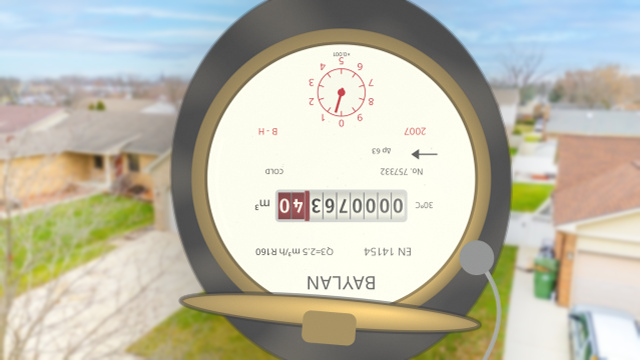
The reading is 763.400m³
